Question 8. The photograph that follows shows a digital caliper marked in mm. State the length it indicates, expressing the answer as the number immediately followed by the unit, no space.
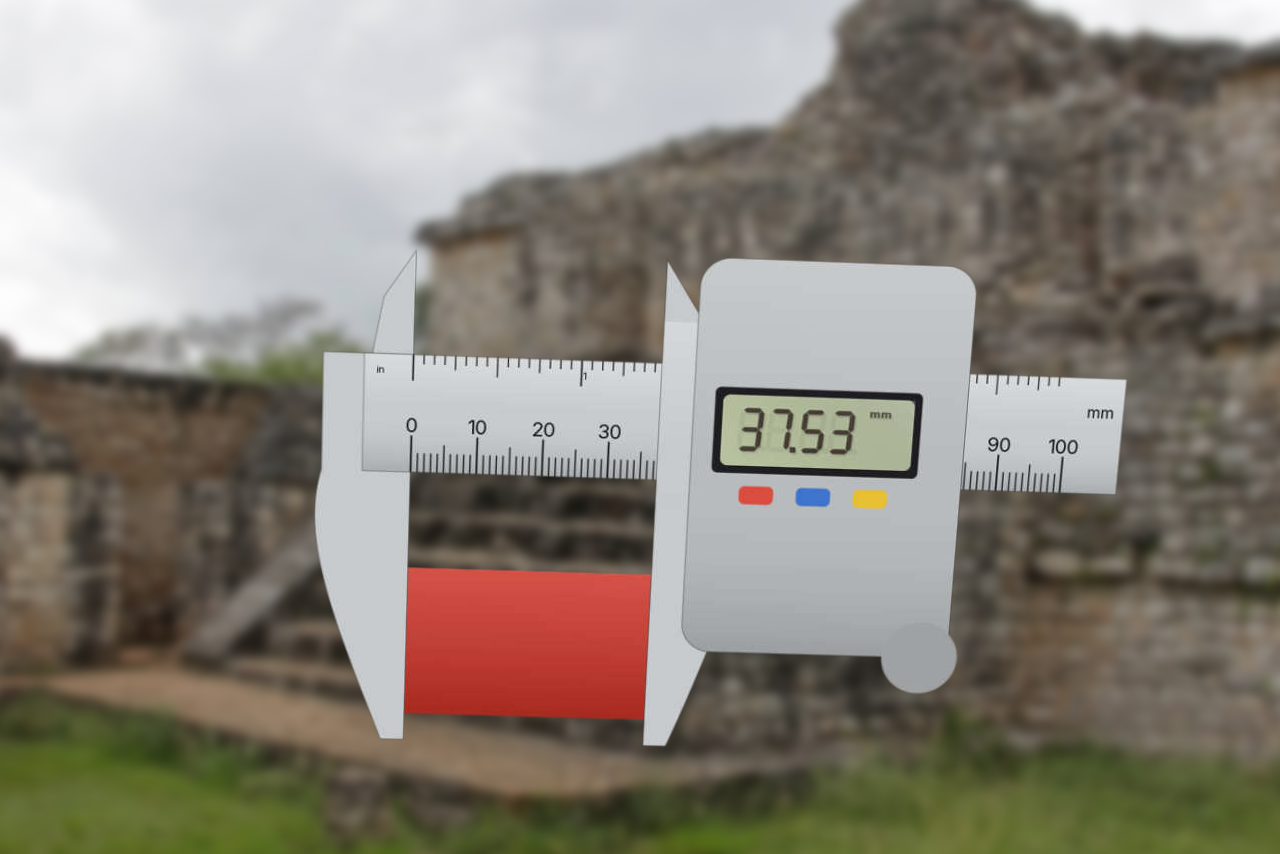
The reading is 37.53mm
